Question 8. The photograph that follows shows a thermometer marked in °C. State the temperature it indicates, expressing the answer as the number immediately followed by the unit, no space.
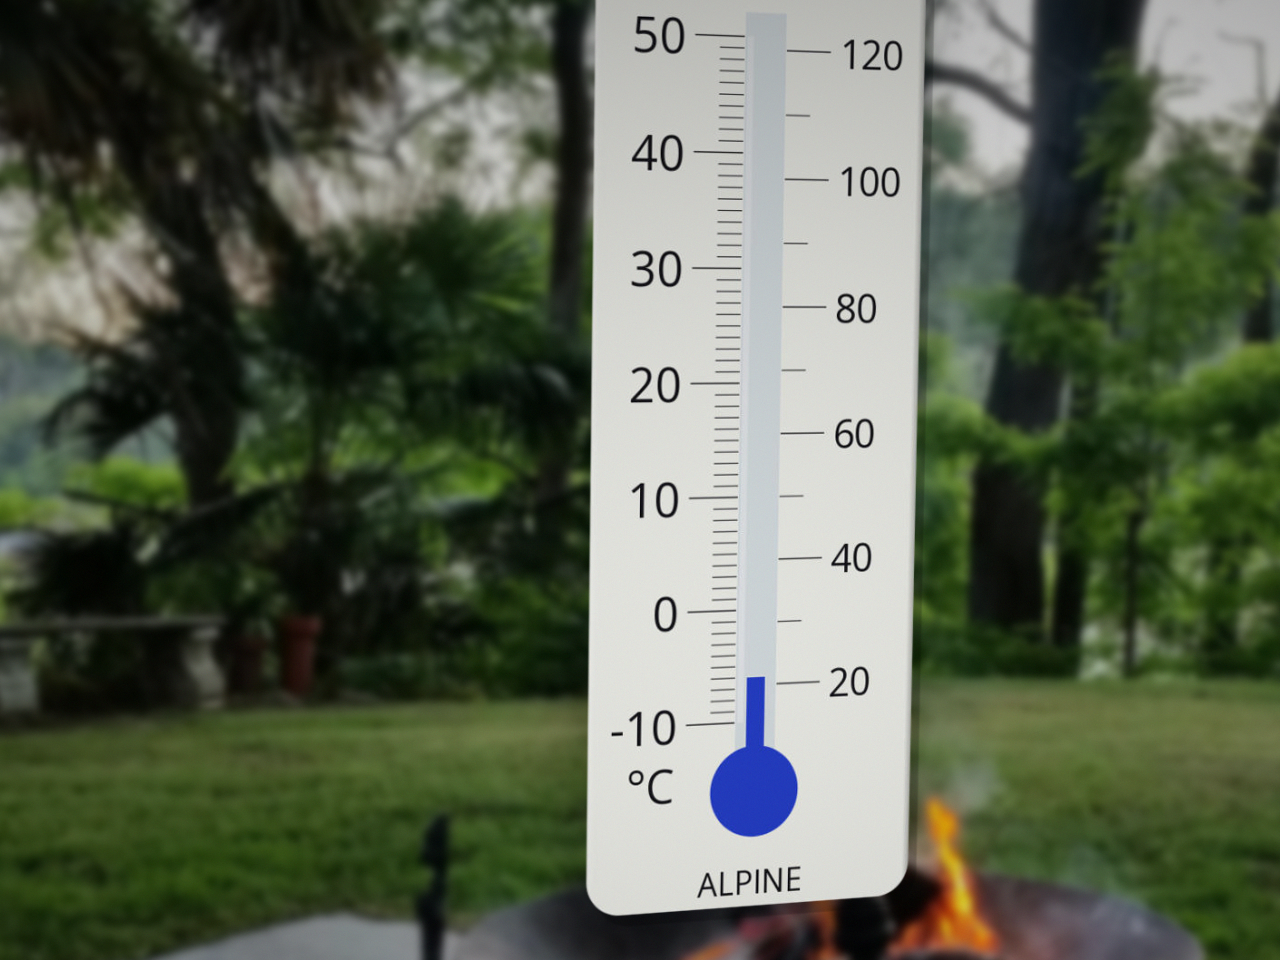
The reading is -6°C
